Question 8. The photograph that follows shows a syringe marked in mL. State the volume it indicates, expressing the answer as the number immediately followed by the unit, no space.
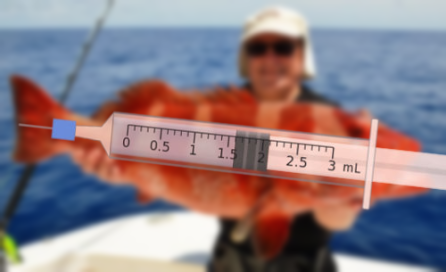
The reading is 1.6mL
